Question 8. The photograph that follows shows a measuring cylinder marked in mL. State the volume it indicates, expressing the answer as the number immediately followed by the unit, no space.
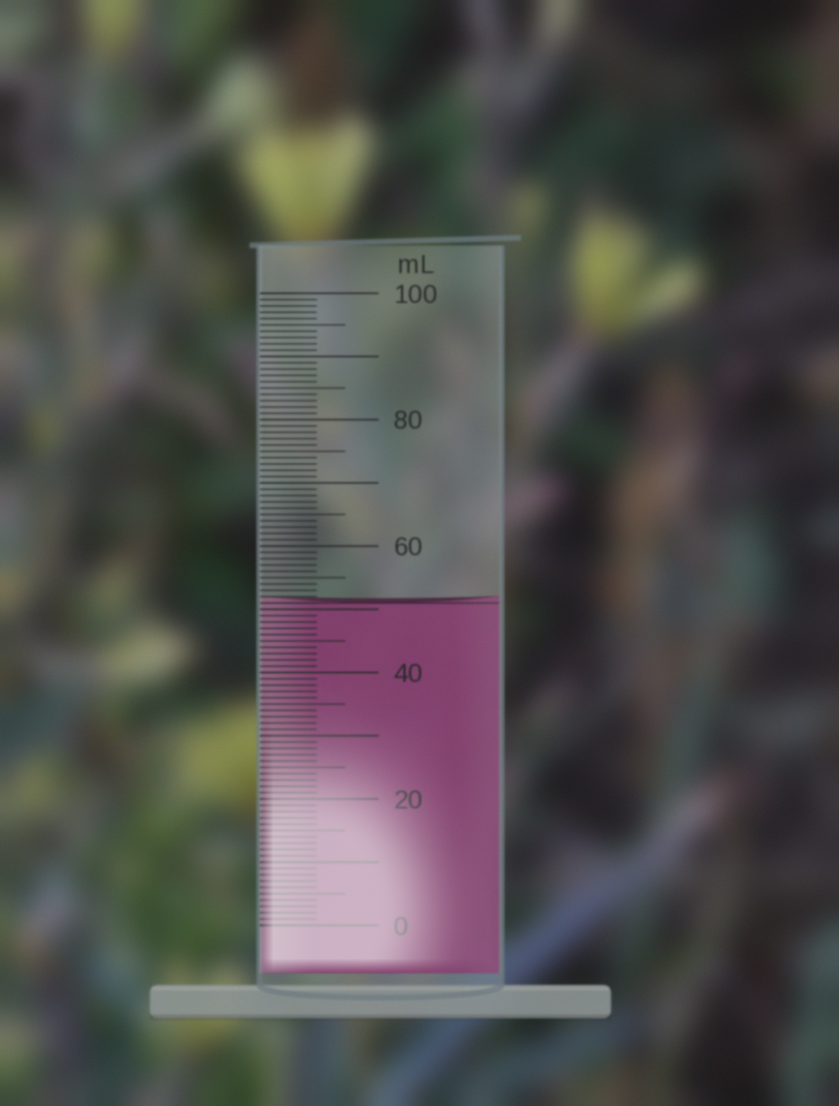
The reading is 51mL
